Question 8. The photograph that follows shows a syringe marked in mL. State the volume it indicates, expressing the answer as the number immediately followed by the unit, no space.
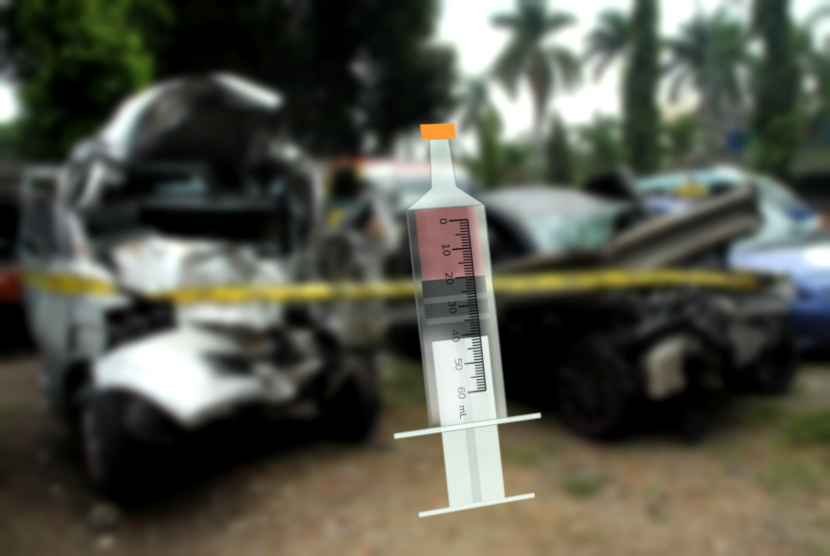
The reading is 20mL
